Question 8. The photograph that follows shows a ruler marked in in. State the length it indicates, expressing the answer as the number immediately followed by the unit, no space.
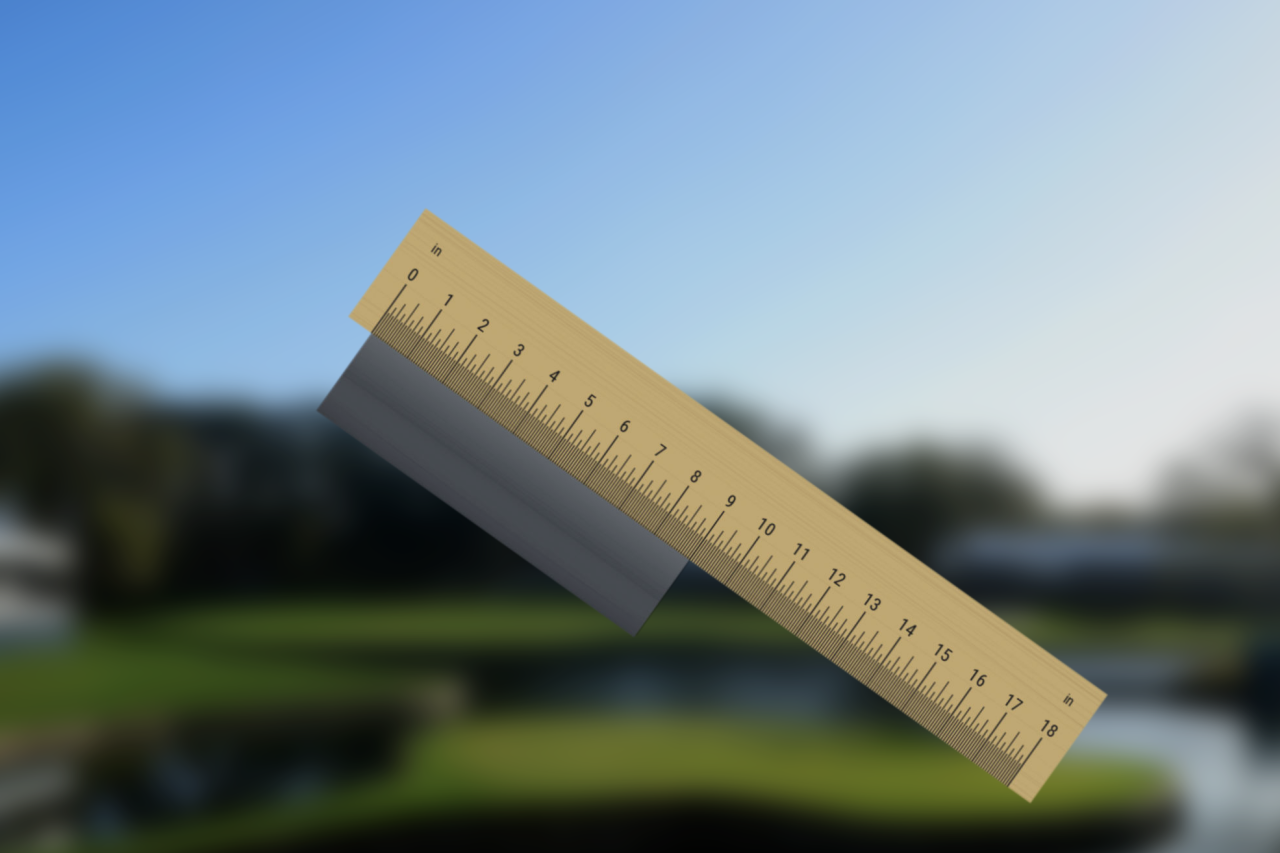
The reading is 9in
